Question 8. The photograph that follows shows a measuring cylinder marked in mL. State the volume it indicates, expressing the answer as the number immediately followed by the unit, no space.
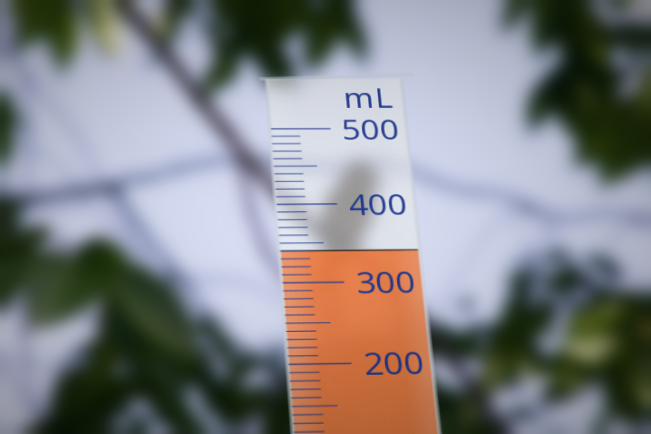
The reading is 340mL
